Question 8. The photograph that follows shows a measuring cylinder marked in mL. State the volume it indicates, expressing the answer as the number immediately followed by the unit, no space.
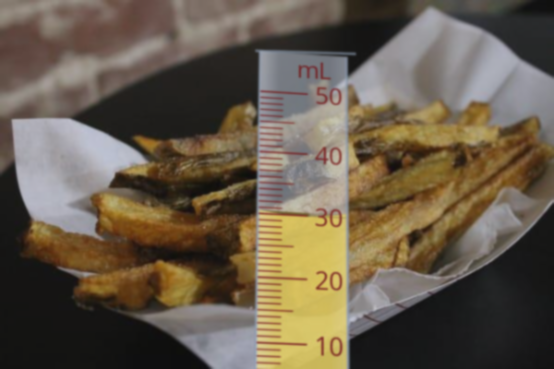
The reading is 30mL
